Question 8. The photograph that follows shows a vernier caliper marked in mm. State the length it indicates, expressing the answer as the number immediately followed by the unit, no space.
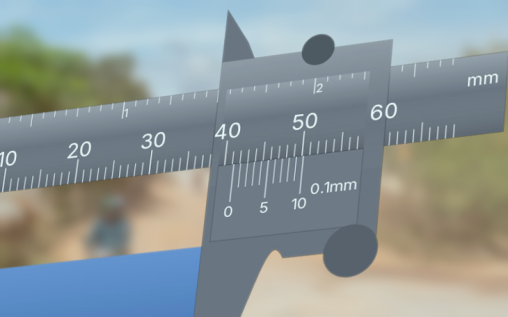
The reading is 41.2mm
